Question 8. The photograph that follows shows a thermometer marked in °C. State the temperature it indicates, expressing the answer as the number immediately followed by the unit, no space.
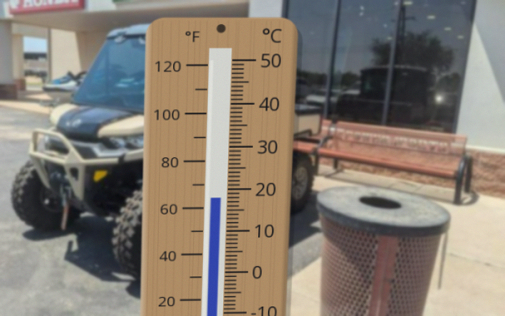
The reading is 18°C
